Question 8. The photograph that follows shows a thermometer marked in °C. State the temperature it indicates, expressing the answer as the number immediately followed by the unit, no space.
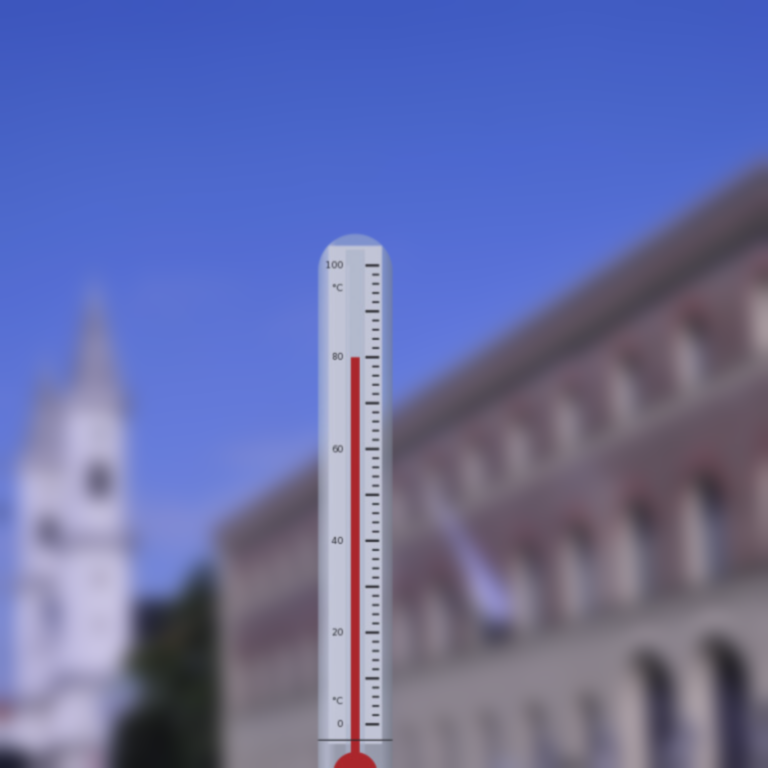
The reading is 80°C
